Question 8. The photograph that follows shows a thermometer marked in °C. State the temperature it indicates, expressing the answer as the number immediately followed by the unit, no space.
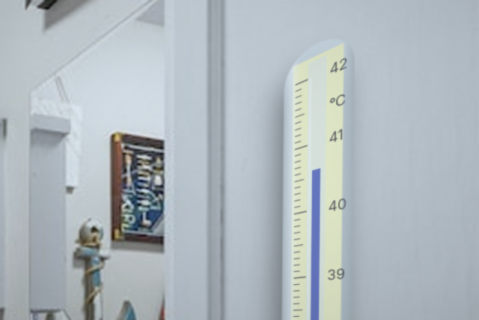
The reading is 40.6°C
